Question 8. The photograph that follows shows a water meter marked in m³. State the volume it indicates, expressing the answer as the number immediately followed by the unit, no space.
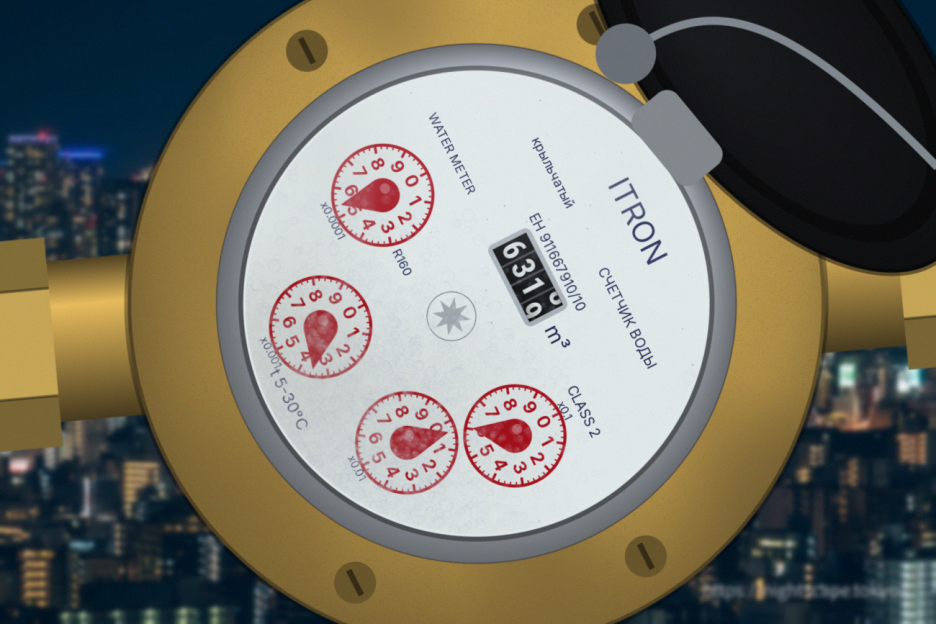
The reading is 6318.6035m³
